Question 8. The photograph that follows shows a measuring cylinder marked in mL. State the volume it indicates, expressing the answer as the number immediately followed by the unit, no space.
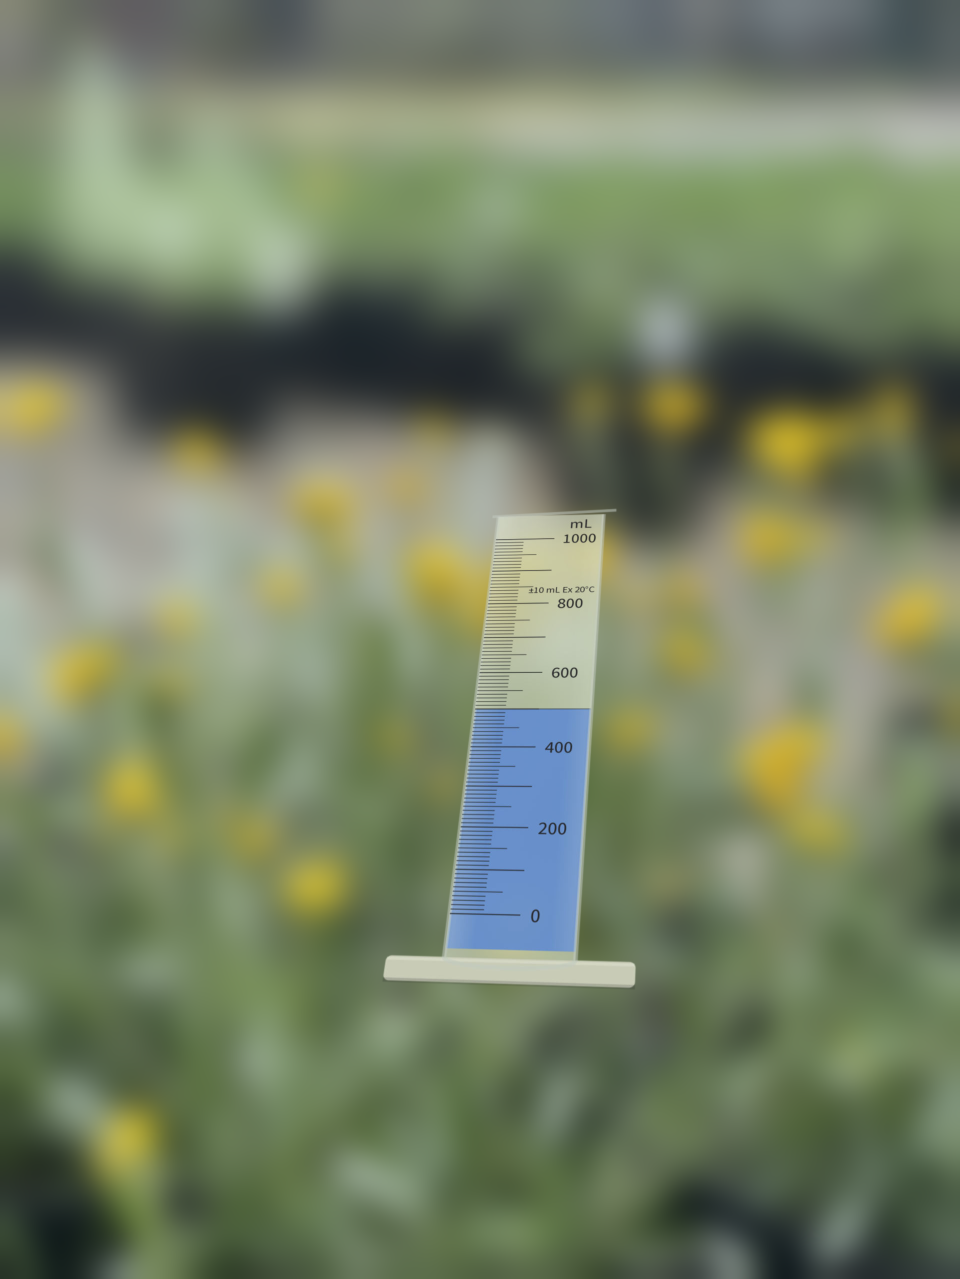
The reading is 500mL
